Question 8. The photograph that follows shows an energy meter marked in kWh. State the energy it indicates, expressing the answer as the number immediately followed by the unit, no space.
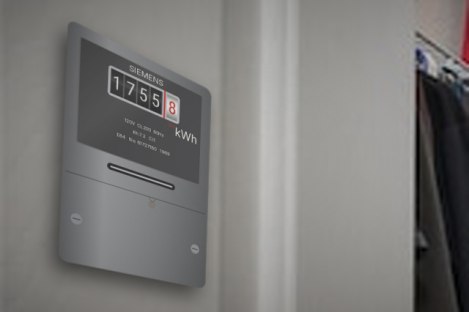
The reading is 1755.8kWh
